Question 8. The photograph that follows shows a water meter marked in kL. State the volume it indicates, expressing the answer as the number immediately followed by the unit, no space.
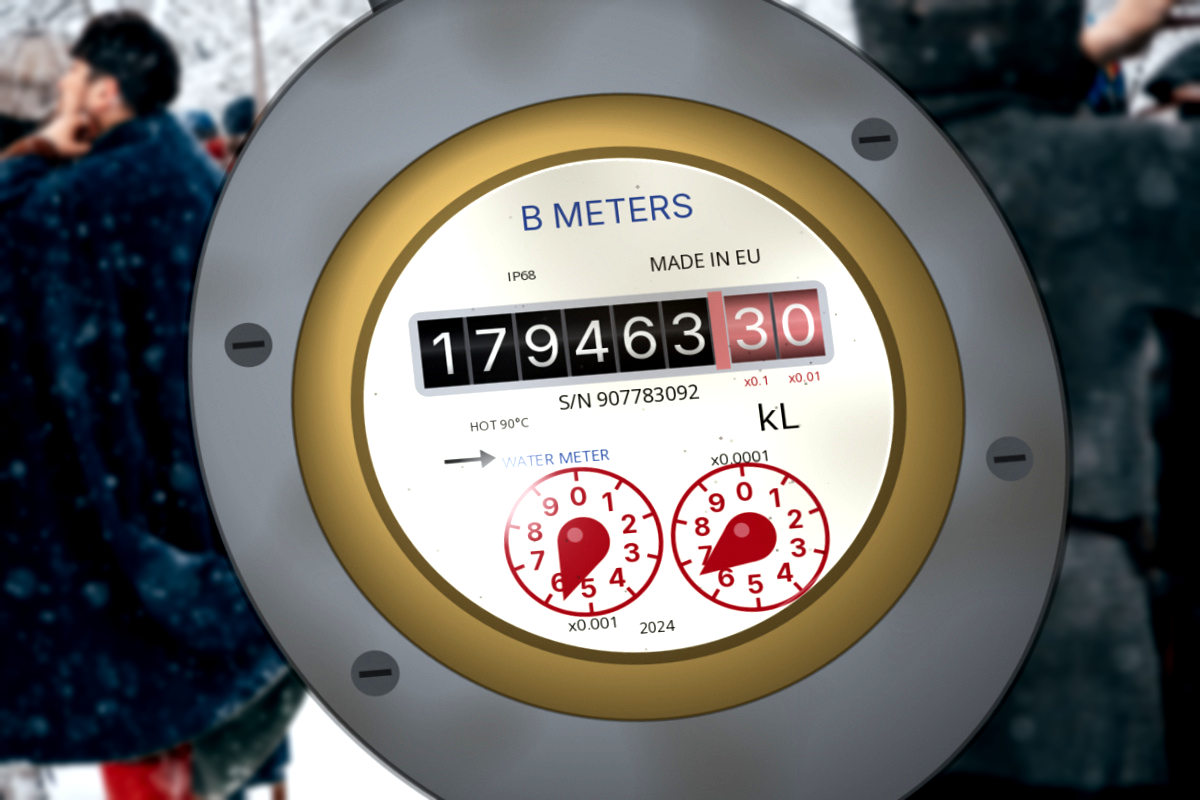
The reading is 179463.3056kL
